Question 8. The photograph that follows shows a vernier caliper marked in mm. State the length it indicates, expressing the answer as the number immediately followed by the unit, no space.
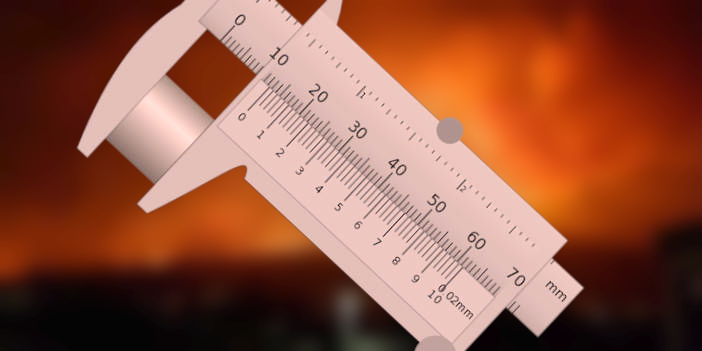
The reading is 12.5mm
